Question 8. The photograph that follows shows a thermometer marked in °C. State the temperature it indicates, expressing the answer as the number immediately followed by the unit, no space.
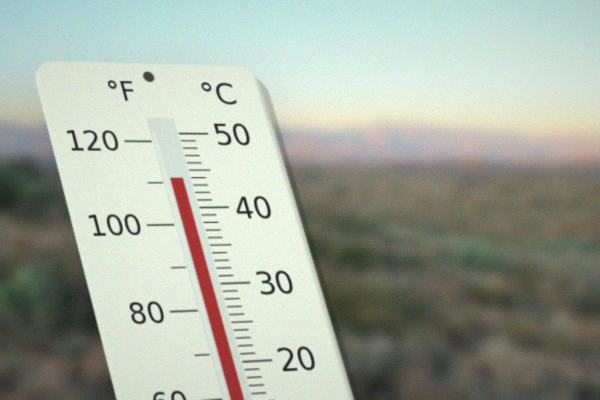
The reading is 44°C
